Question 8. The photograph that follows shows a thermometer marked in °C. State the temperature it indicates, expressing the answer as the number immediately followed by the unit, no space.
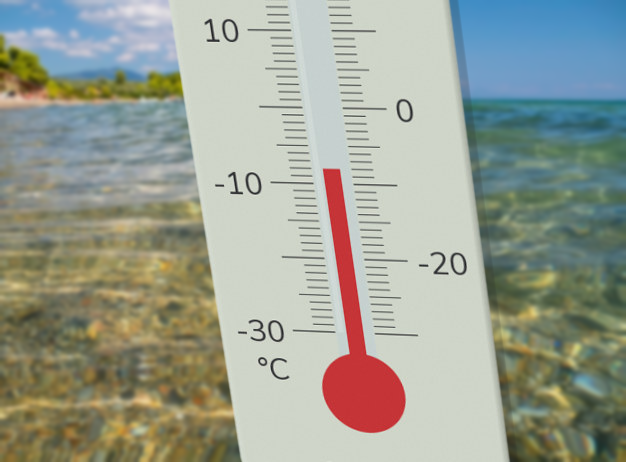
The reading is -8°C
